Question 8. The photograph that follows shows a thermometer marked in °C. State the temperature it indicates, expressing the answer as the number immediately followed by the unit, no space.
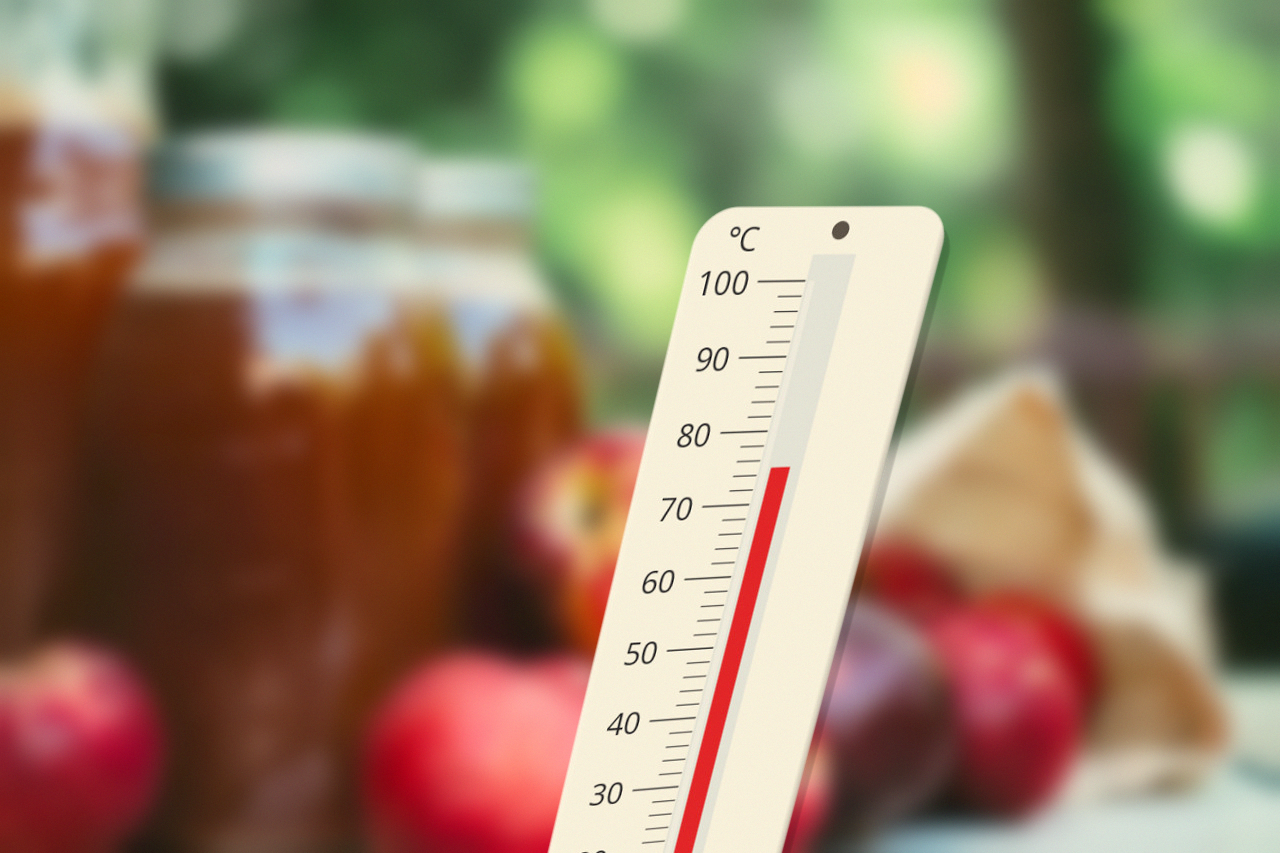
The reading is 75°C
